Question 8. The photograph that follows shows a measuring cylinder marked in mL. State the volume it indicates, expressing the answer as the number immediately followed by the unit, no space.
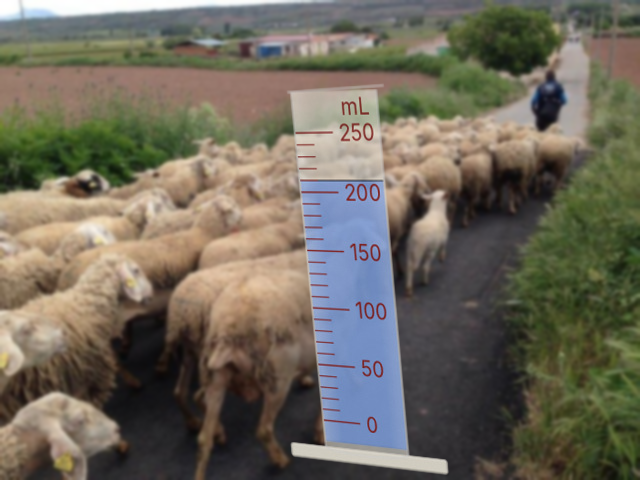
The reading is 210mL
